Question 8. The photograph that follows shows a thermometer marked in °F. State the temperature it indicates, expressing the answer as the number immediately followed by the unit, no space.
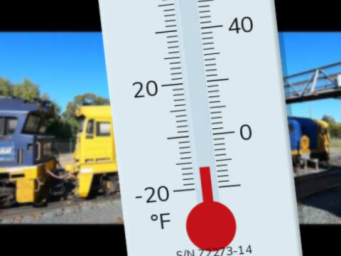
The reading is -12°F
